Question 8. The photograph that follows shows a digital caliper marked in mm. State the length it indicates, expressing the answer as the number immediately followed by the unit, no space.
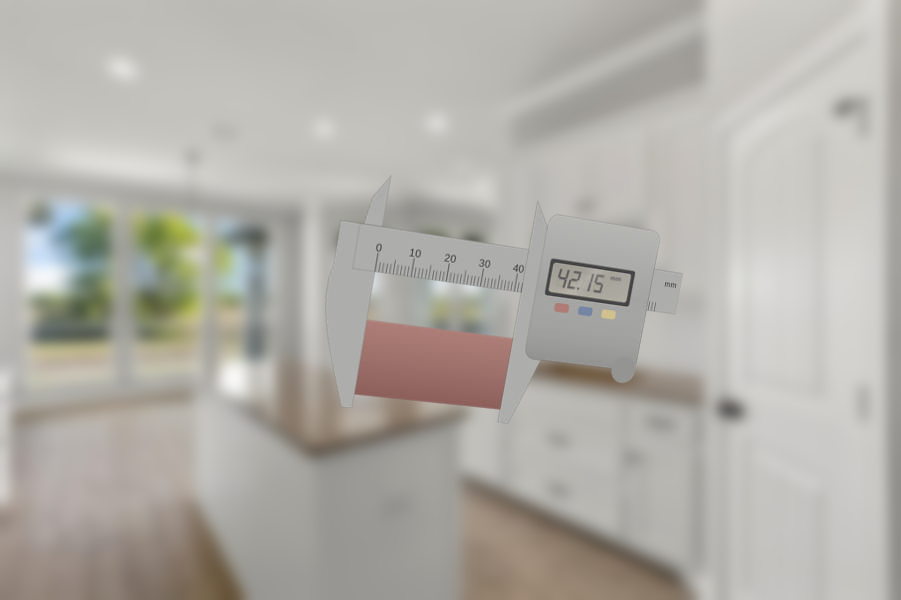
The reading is 42.15mm
